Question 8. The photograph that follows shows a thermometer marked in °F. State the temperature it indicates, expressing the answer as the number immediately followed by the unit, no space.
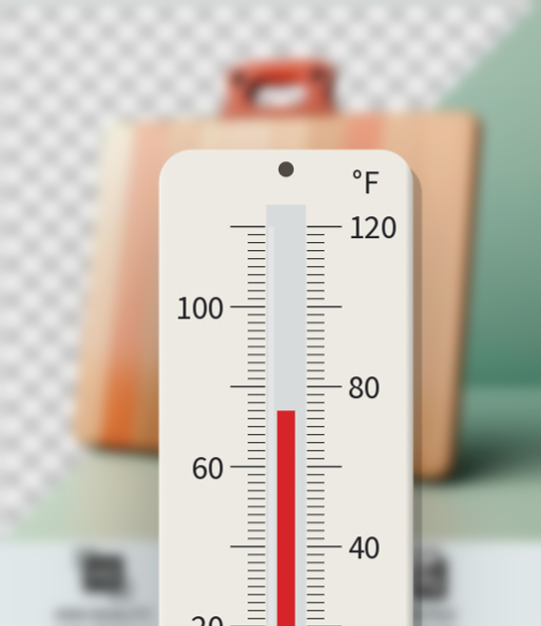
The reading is 74°F
